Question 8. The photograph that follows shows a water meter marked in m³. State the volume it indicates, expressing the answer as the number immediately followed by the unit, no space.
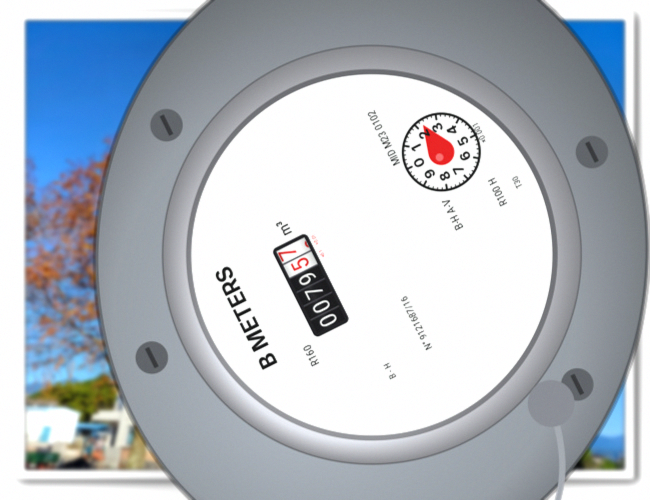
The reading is 79.572m³
